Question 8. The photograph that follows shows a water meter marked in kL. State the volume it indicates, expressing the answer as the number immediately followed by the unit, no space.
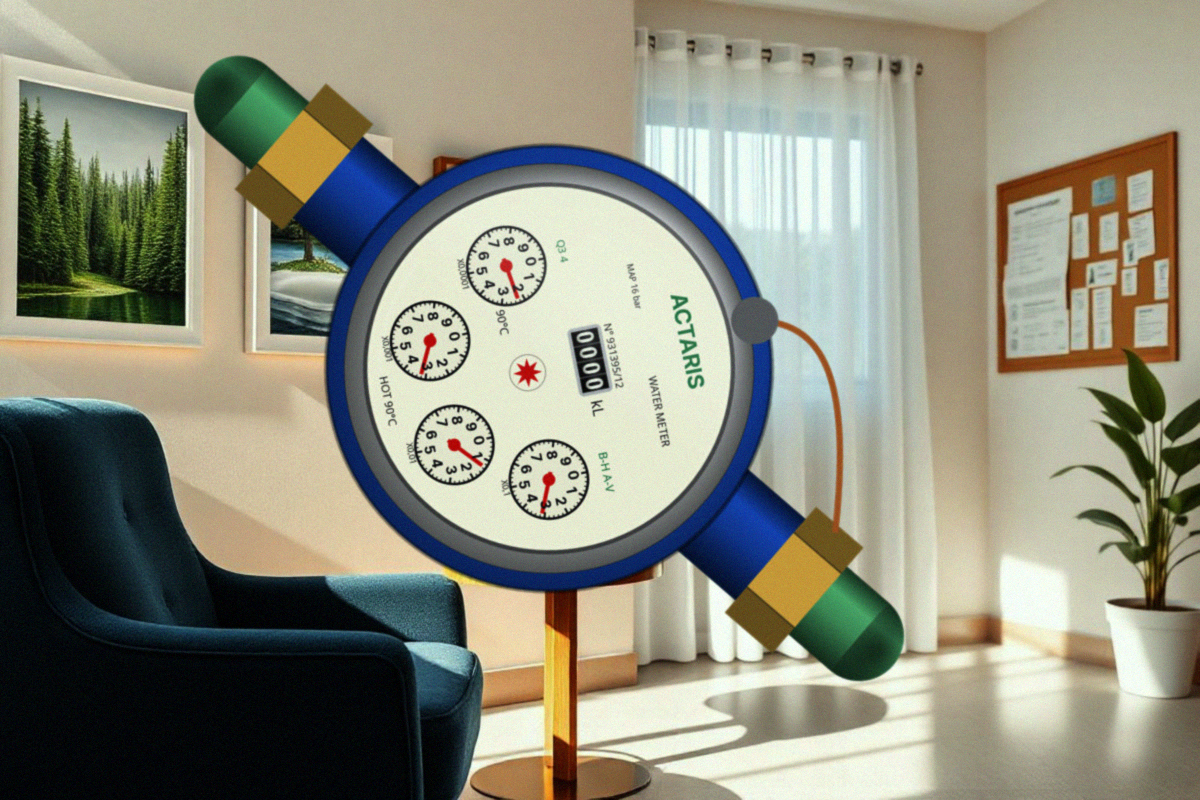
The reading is 0.3132kL
